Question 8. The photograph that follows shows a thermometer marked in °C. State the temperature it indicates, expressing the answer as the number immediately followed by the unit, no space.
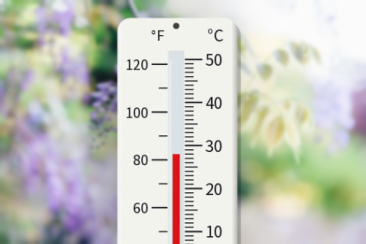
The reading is 28°C
